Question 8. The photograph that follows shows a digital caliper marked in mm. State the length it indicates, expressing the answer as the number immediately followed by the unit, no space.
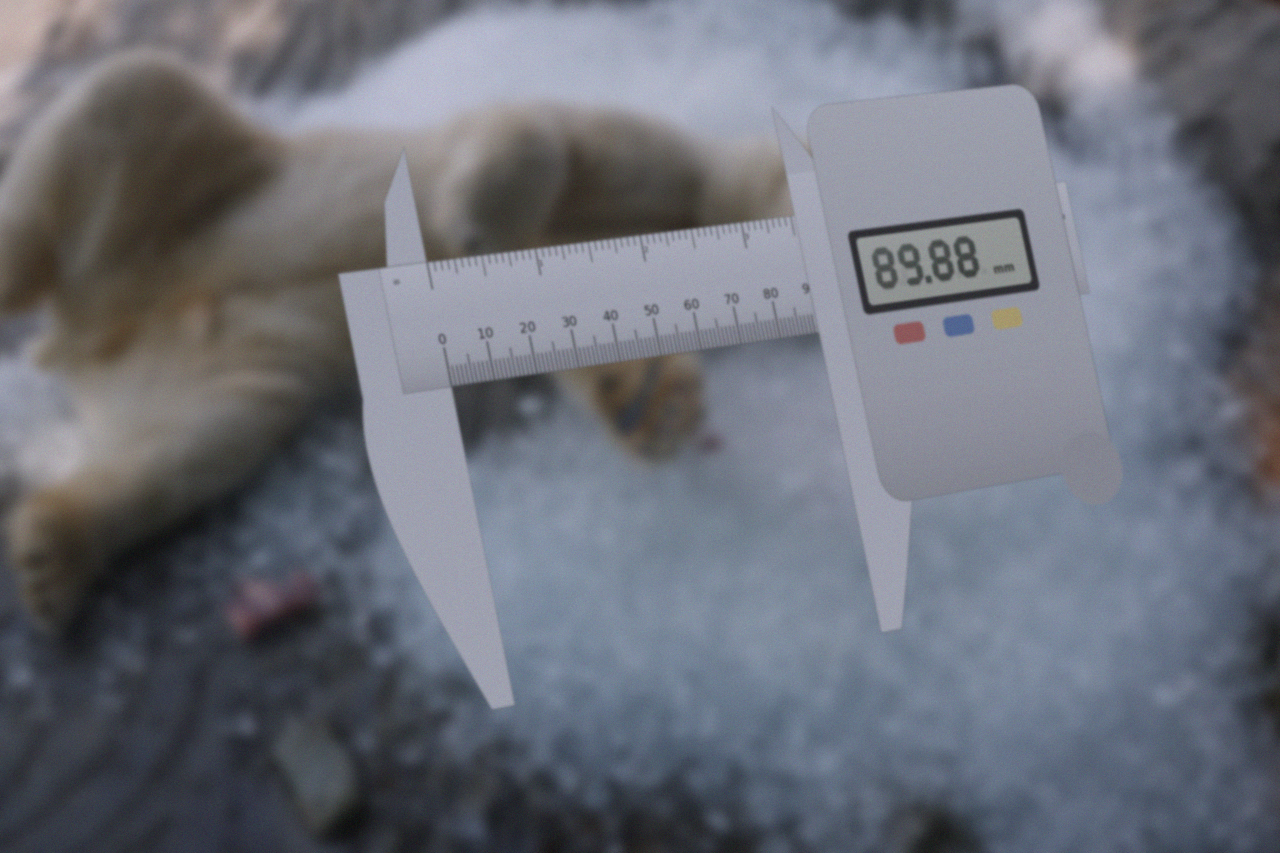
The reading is 89.88mm
